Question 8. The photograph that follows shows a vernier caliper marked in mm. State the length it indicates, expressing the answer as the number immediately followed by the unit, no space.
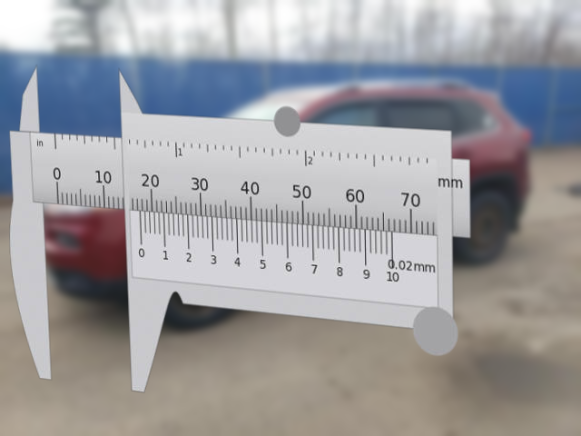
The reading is 17.5mm
